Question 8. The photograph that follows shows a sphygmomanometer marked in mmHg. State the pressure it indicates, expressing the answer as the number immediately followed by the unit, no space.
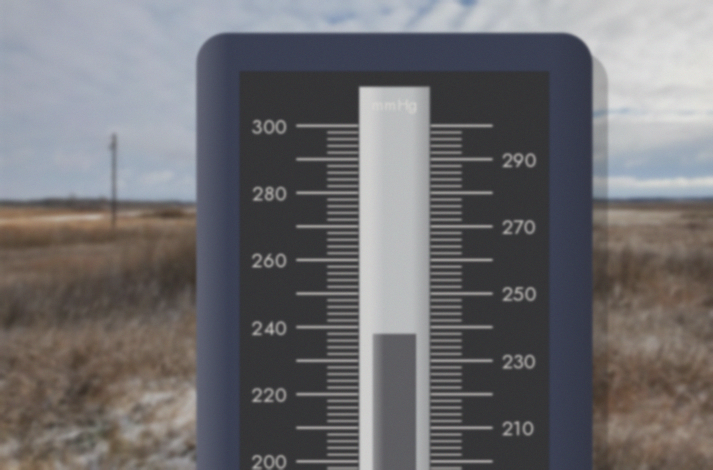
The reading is 238mmHg
